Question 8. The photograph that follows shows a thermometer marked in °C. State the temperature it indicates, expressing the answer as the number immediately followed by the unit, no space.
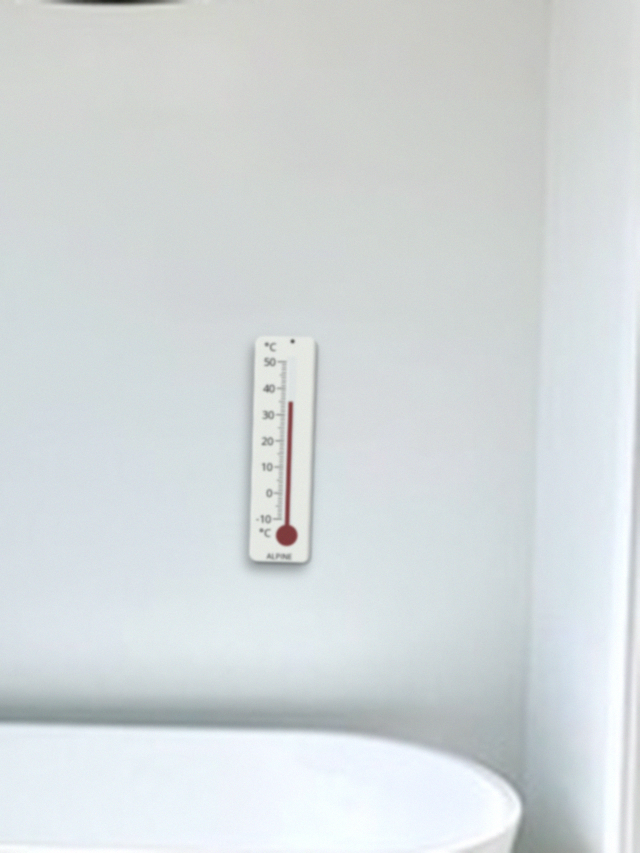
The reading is 35°C
